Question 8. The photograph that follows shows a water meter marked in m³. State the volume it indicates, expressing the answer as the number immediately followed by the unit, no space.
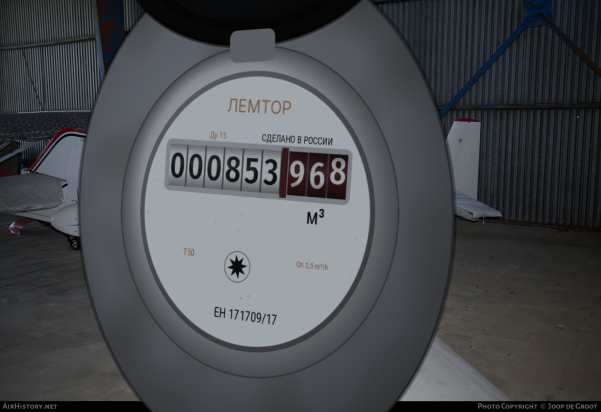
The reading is 853.968m³
